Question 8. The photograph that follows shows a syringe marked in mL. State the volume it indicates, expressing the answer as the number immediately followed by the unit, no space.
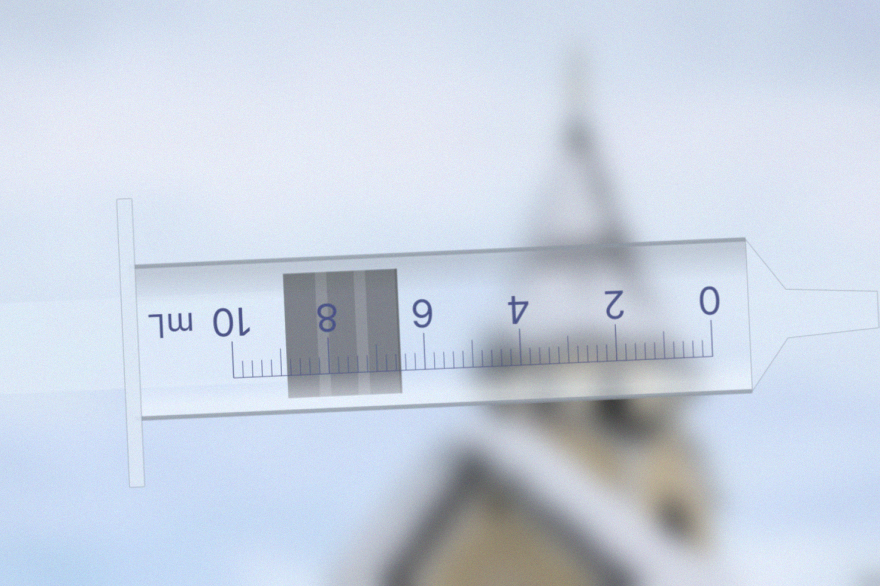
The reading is 6.5mL
